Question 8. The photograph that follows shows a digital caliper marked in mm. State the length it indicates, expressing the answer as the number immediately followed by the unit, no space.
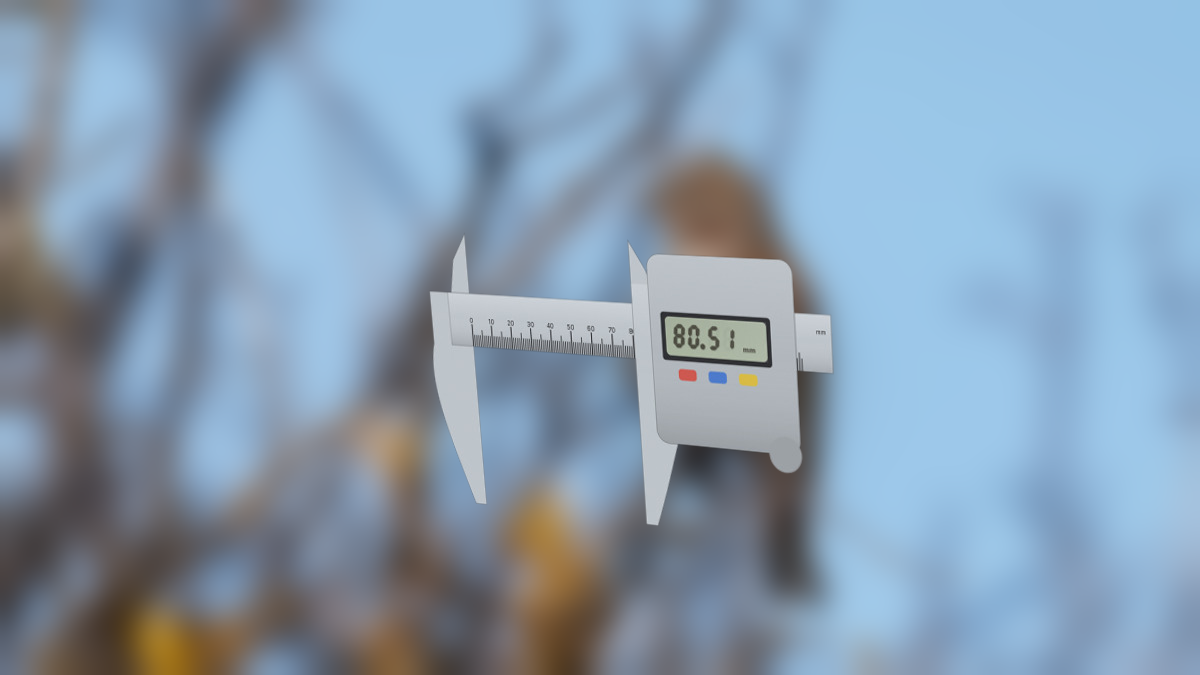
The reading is 80.51mm
